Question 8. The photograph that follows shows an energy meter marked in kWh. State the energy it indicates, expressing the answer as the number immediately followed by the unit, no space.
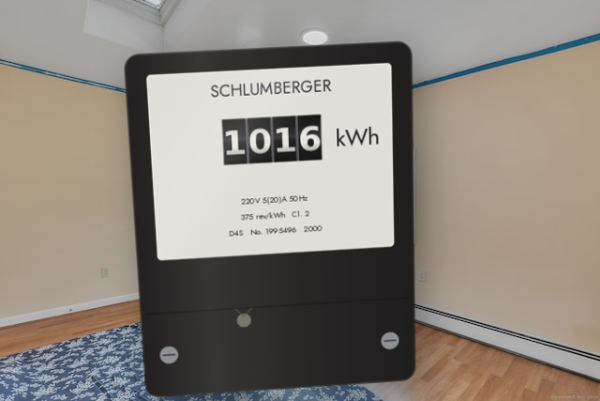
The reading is 1016kWh
